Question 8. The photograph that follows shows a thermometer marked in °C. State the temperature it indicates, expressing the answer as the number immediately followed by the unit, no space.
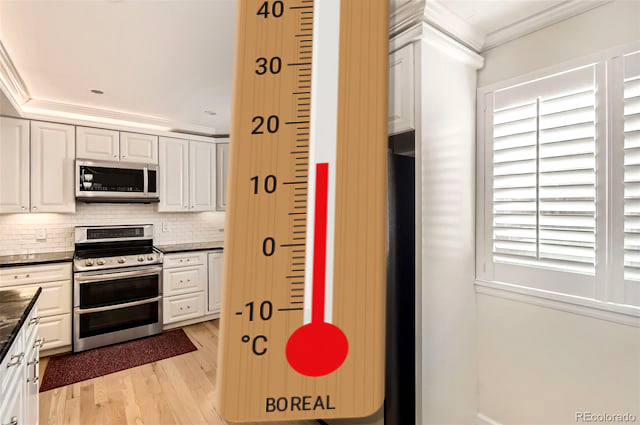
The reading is 13°C
